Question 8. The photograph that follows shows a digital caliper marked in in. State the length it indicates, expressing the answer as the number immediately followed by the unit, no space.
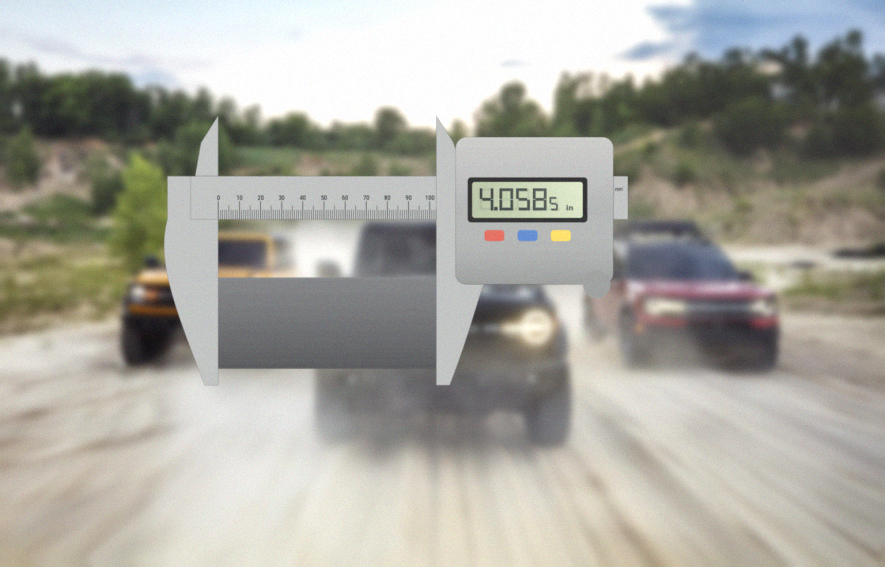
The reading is 4.0585in
